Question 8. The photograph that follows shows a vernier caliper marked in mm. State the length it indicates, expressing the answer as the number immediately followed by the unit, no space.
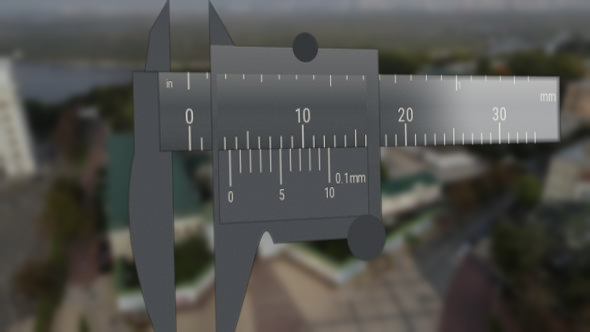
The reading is 3.4mm
